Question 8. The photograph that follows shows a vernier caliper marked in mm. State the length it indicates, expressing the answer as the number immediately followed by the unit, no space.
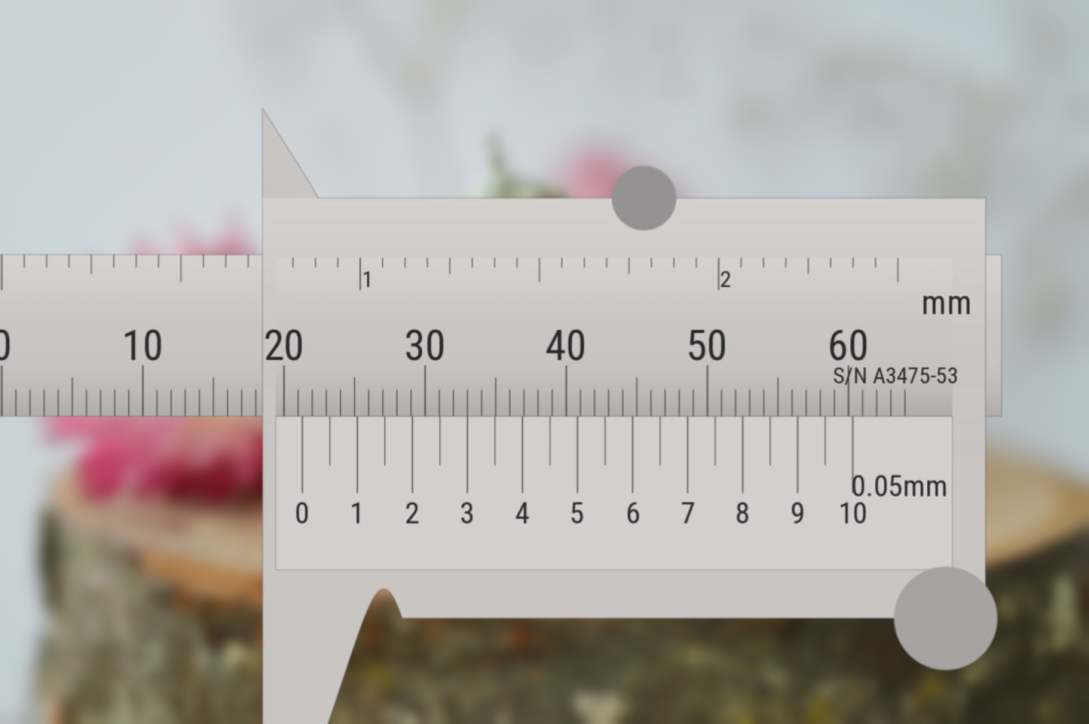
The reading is 21.3mm
